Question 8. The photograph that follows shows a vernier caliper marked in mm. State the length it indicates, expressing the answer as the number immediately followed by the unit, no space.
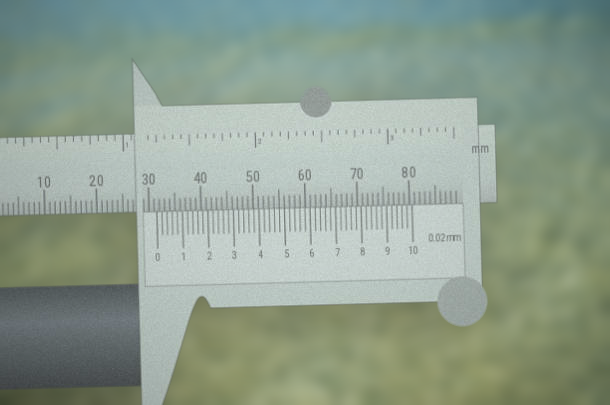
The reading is 31.5mm
